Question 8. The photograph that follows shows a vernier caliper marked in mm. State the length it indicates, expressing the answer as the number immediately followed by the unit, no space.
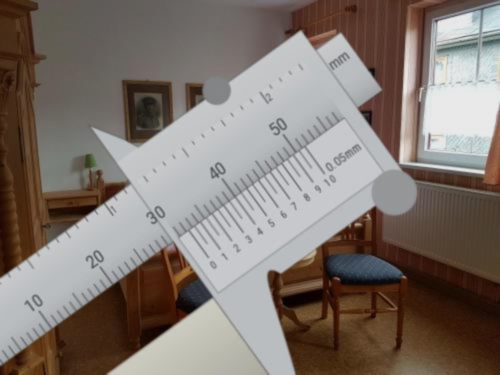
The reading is 32.4mm
